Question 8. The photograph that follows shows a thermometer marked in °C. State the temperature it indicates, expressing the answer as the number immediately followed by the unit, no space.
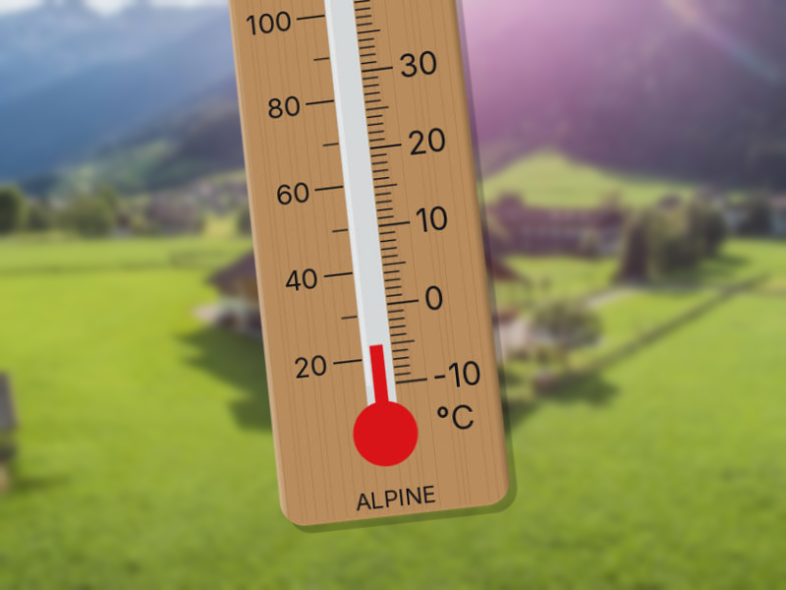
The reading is -5°C
